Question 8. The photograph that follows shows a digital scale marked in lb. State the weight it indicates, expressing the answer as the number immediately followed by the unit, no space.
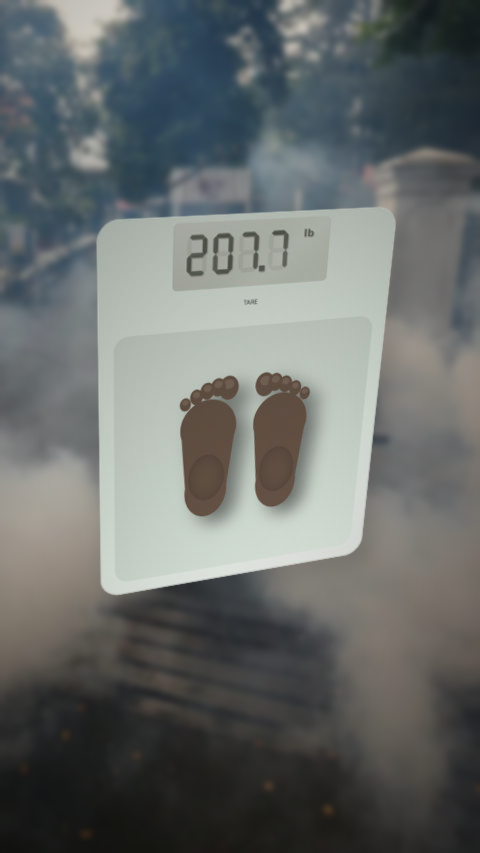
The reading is 207.7lb
